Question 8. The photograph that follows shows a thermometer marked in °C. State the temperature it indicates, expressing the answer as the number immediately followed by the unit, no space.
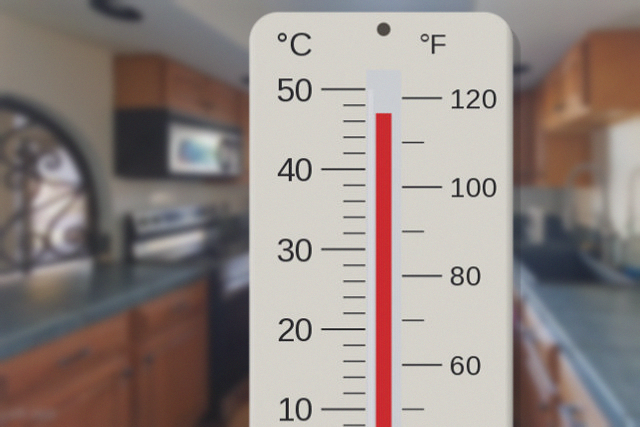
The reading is 47°C
